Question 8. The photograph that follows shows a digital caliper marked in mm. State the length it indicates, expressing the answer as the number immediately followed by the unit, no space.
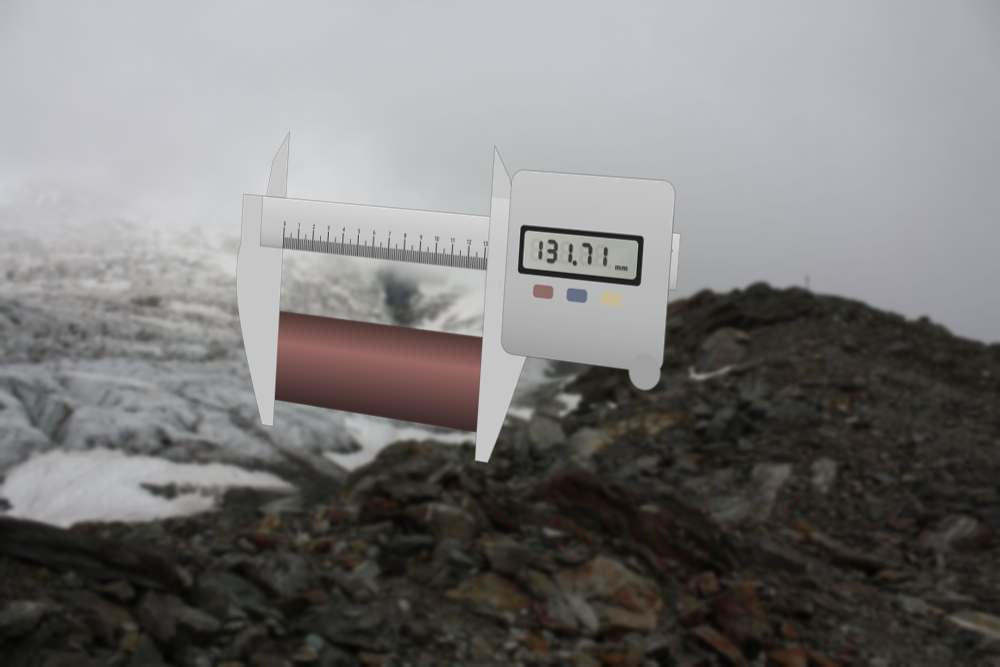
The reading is 131.71mm
